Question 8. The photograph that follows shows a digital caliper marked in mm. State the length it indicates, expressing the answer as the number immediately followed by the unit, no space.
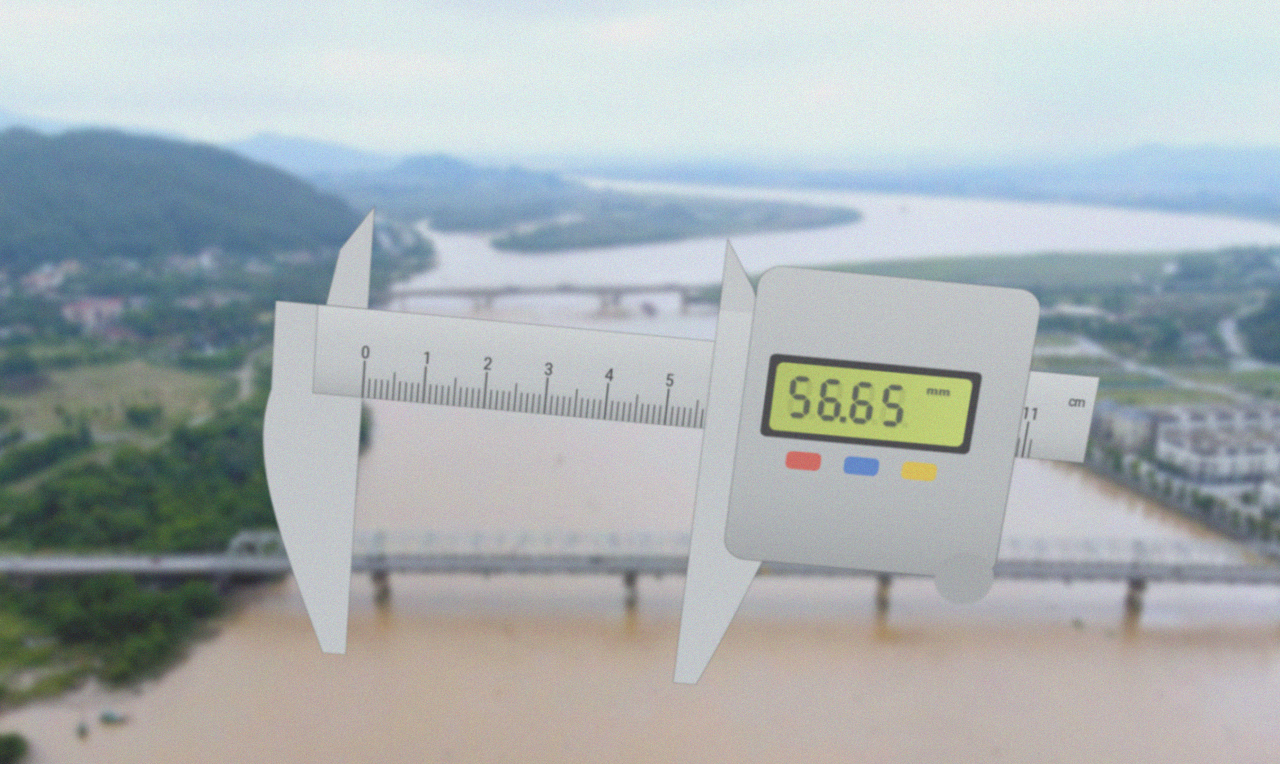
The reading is 56.65mm
